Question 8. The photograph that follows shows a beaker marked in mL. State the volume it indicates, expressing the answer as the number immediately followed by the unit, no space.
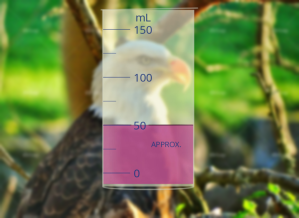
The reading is 50mL
